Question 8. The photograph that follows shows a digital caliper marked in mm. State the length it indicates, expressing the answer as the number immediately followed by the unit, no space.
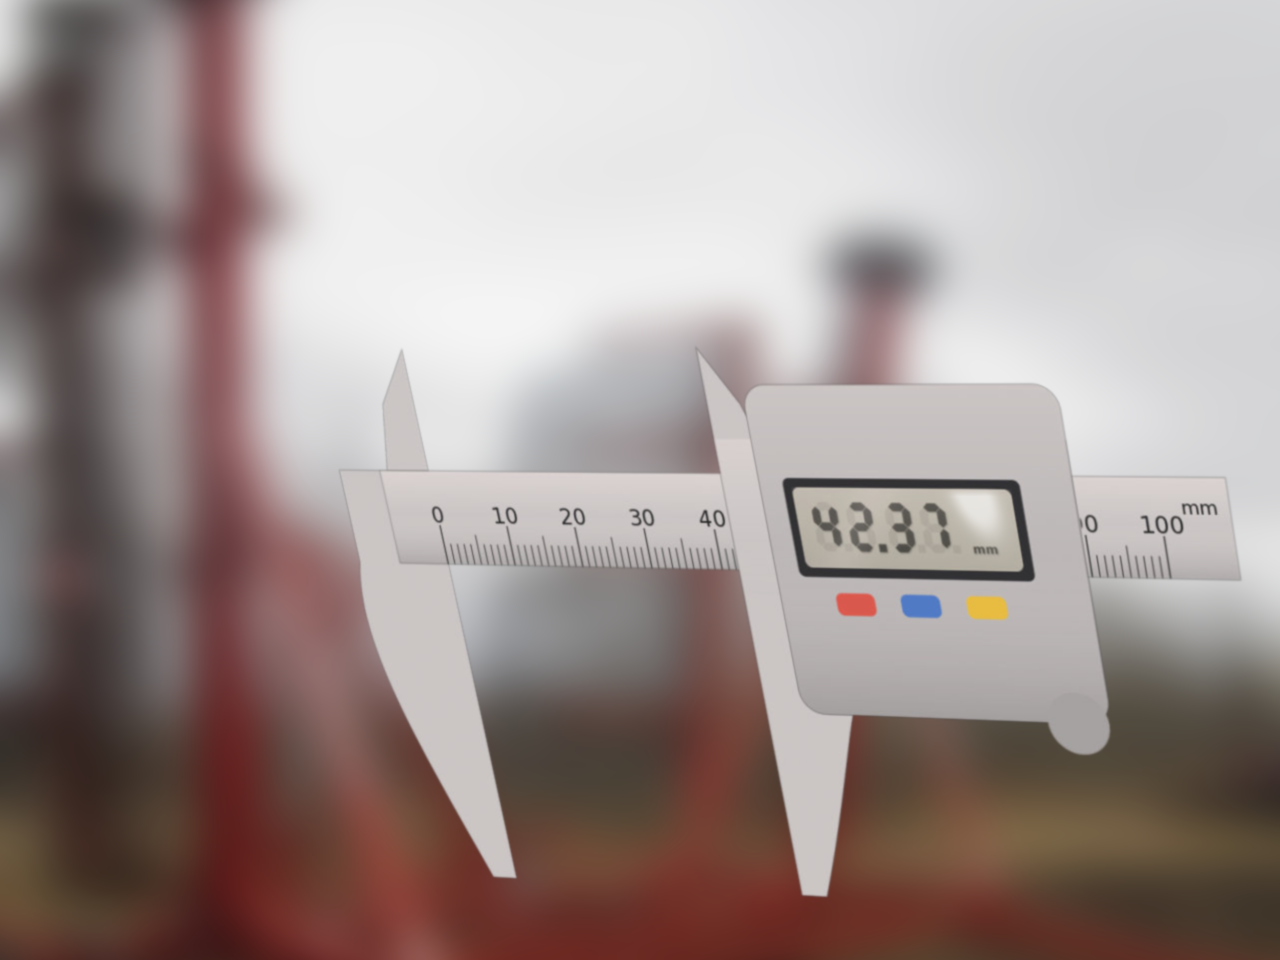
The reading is 42.37mm
